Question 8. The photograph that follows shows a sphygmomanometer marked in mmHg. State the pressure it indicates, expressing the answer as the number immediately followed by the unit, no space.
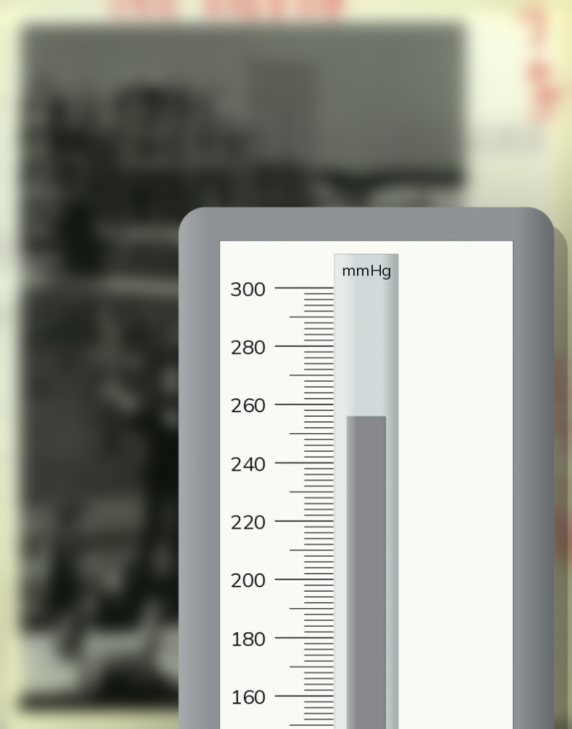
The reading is 256mmHg
